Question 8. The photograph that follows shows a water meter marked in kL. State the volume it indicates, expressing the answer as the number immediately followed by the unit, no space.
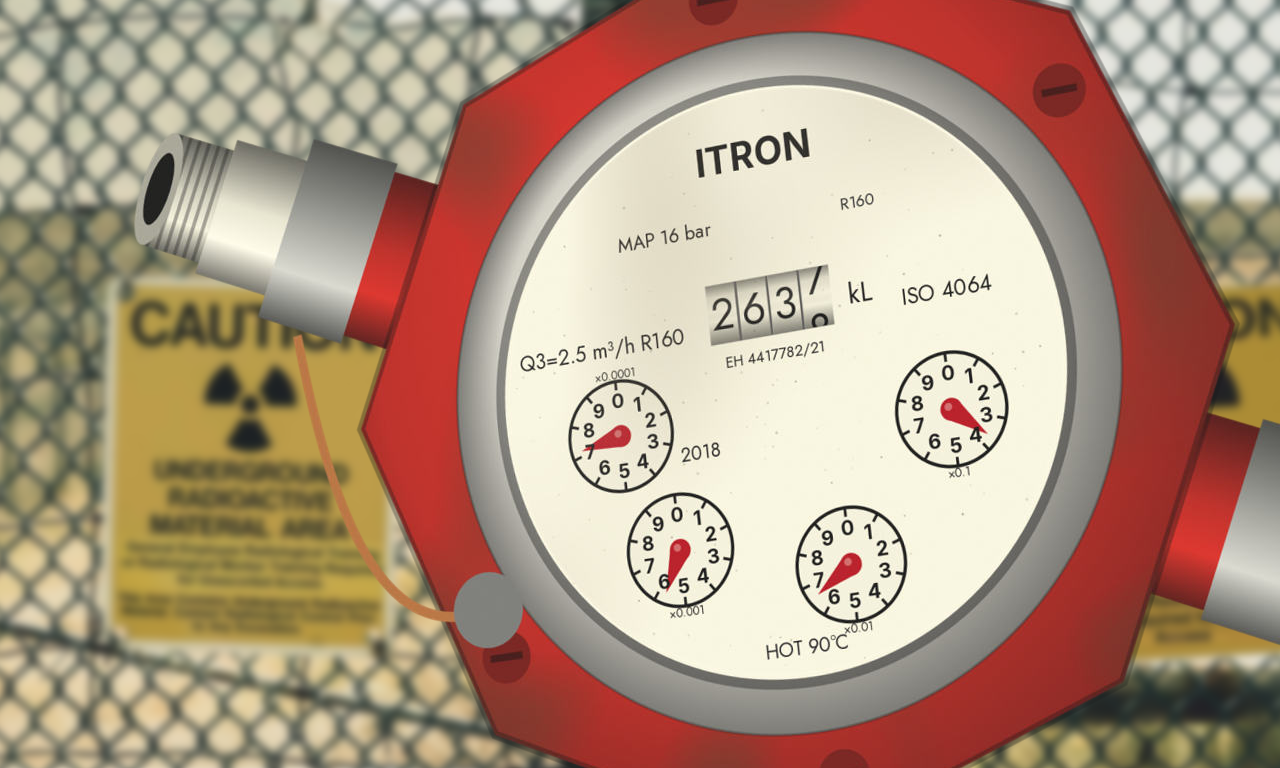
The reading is 2637.3657kL
